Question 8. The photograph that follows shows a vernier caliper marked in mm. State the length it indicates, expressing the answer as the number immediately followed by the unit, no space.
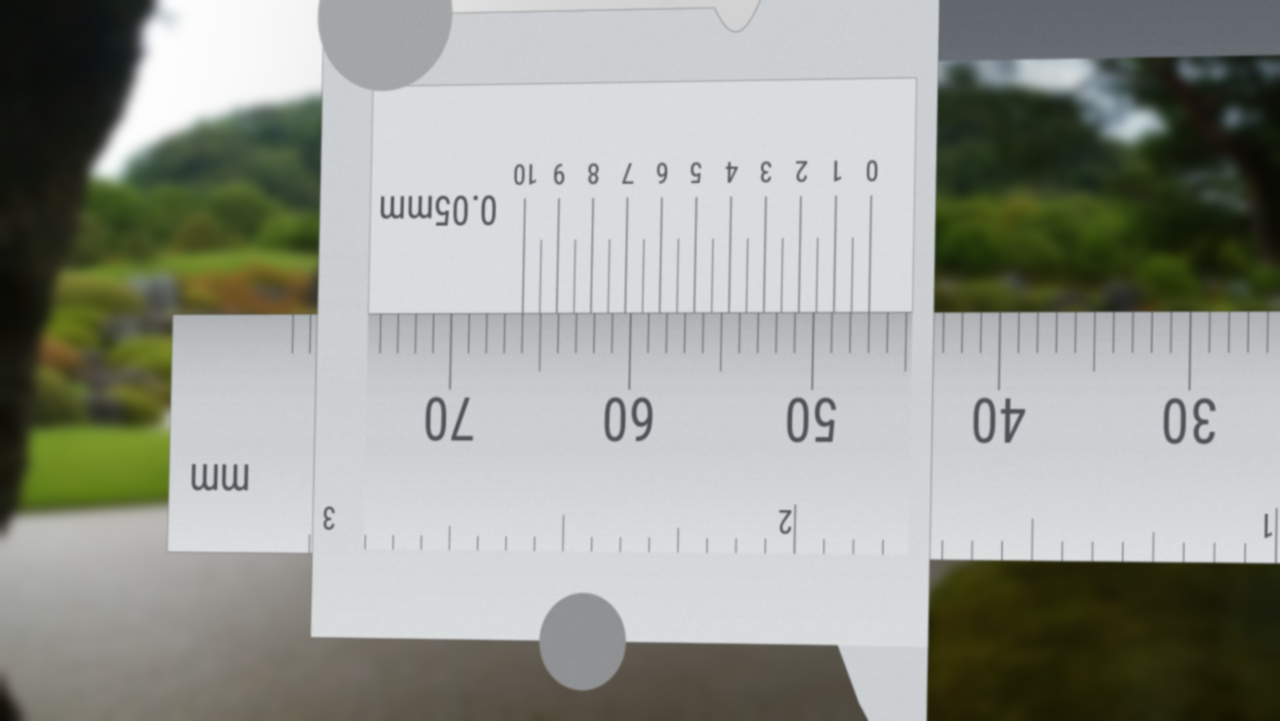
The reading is 47.0mm
